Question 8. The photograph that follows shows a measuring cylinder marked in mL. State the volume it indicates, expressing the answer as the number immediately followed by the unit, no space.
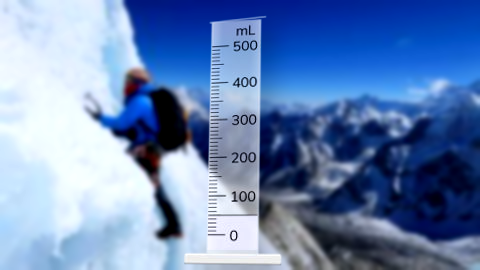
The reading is 50mL
